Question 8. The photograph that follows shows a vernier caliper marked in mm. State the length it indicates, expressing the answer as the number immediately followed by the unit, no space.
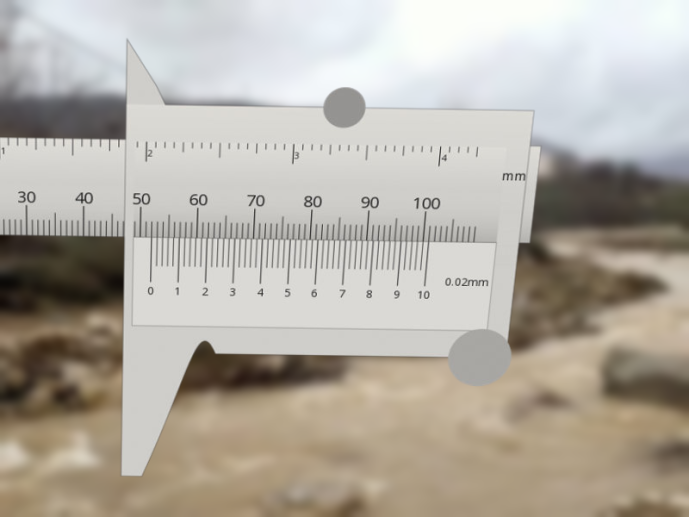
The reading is 52.0mm
